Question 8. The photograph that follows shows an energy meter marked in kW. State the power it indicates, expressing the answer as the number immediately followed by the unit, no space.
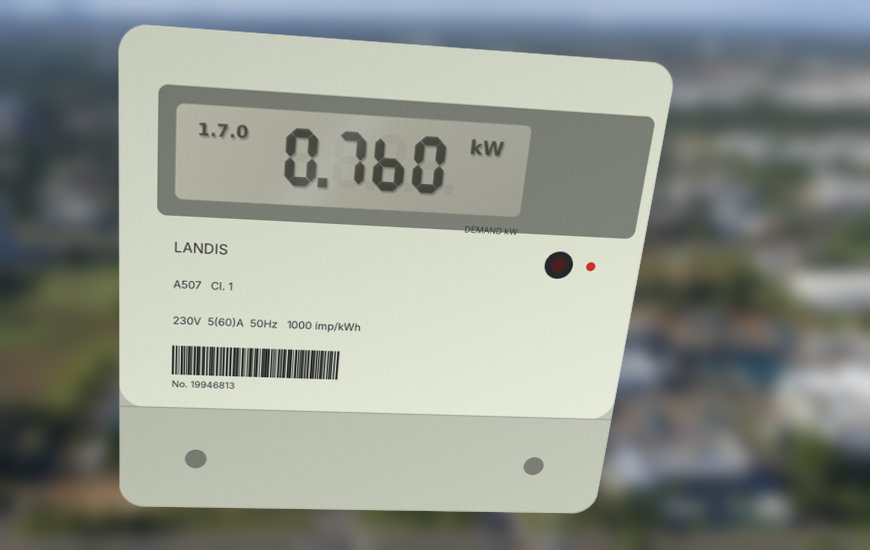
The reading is 0.760kW
